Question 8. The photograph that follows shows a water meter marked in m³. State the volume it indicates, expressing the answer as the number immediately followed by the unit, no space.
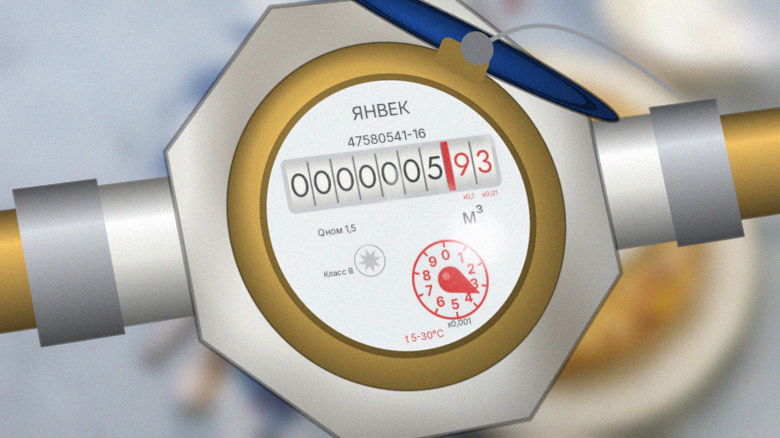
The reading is 5.933m³
